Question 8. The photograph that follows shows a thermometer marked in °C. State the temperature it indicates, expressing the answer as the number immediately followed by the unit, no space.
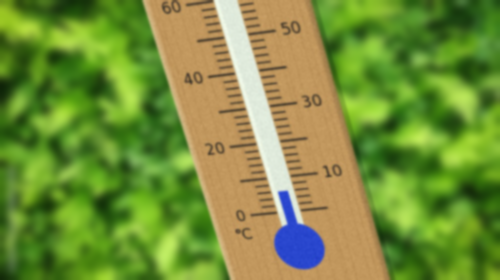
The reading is 6°C
